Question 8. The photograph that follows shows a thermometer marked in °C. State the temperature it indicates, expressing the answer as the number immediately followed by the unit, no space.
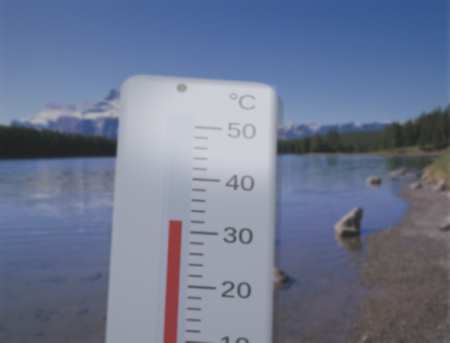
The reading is 32°C
